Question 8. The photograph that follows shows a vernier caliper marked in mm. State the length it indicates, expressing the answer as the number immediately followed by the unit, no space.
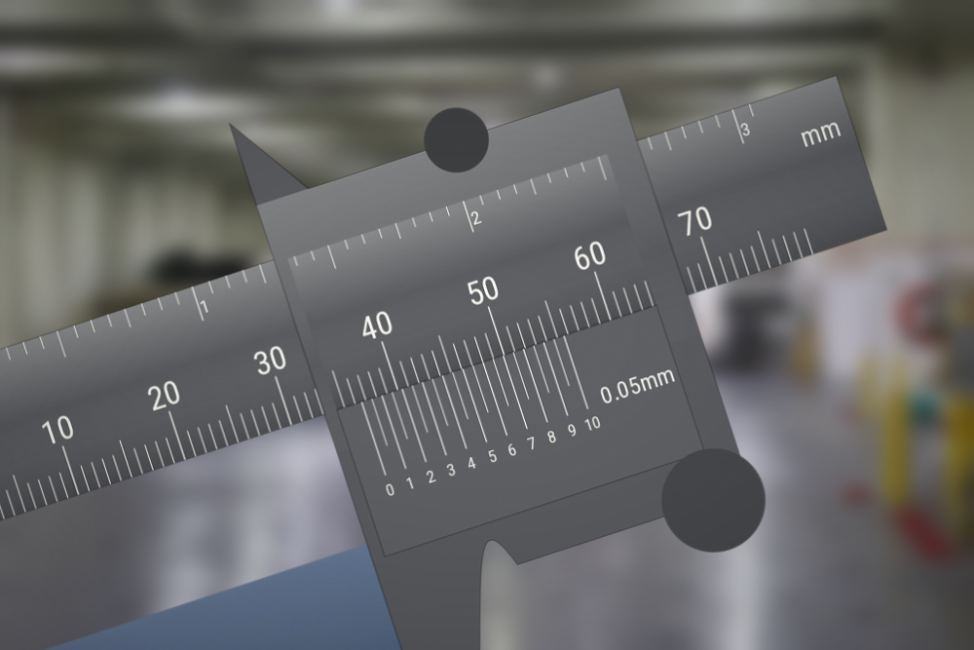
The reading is 36.6mm
